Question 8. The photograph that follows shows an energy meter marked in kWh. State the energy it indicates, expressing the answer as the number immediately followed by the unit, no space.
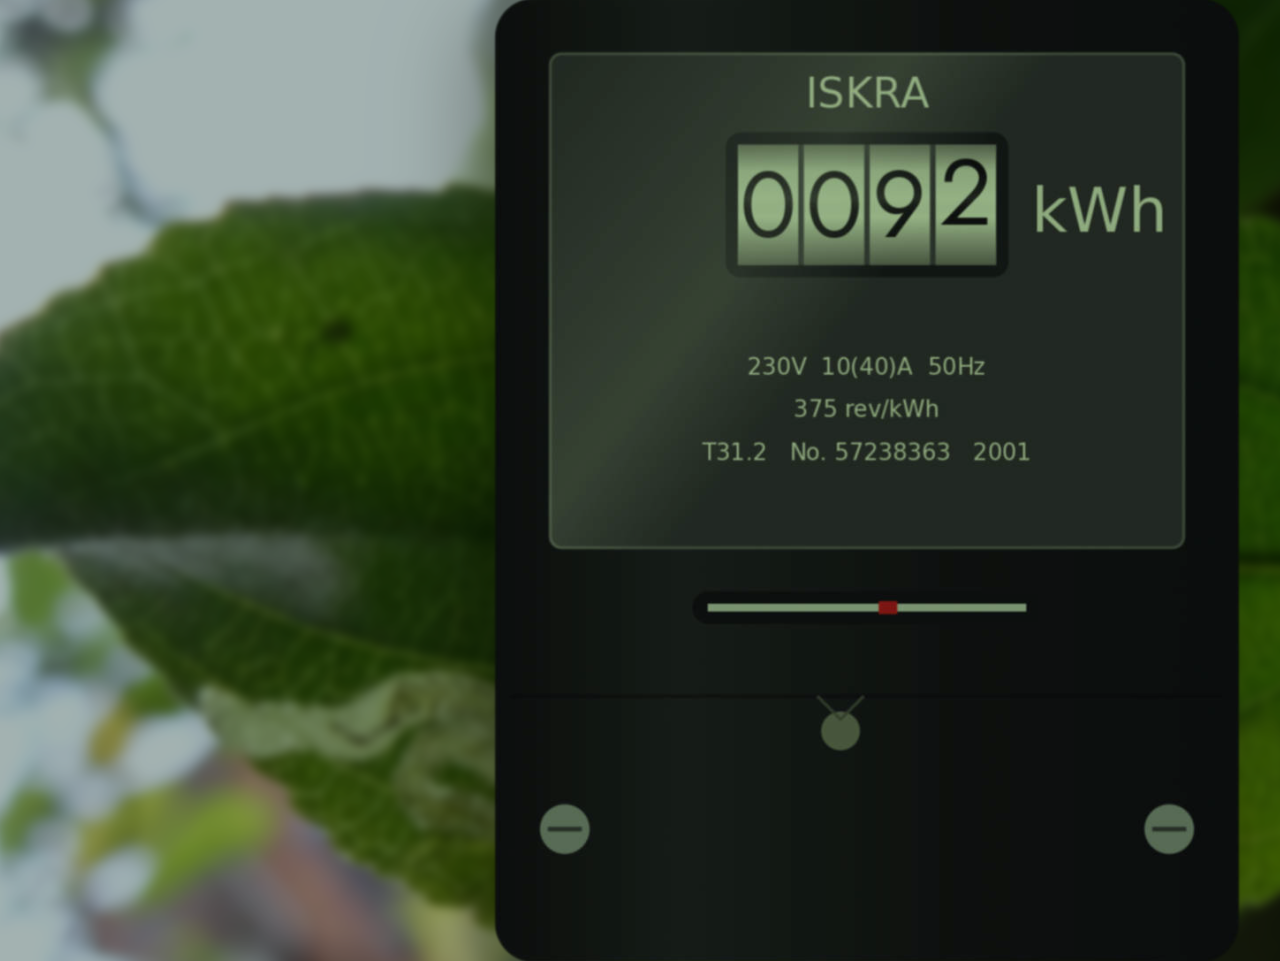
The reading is 92kWh
